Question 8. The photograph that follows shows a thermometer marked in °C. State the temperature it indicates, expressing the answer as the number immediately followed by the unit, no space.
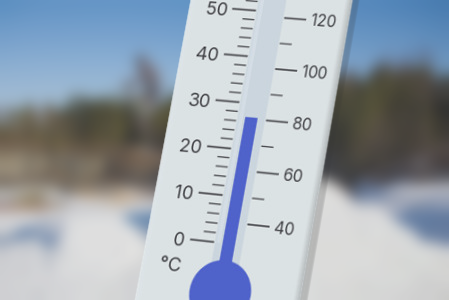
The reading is 27°C
